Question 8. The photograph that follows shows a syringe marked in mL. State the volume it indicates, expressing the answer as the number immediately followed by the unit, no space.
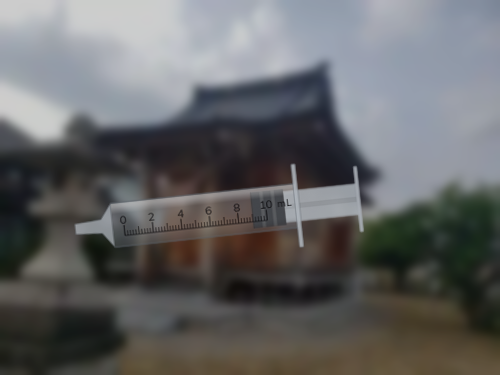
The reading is 9mL
